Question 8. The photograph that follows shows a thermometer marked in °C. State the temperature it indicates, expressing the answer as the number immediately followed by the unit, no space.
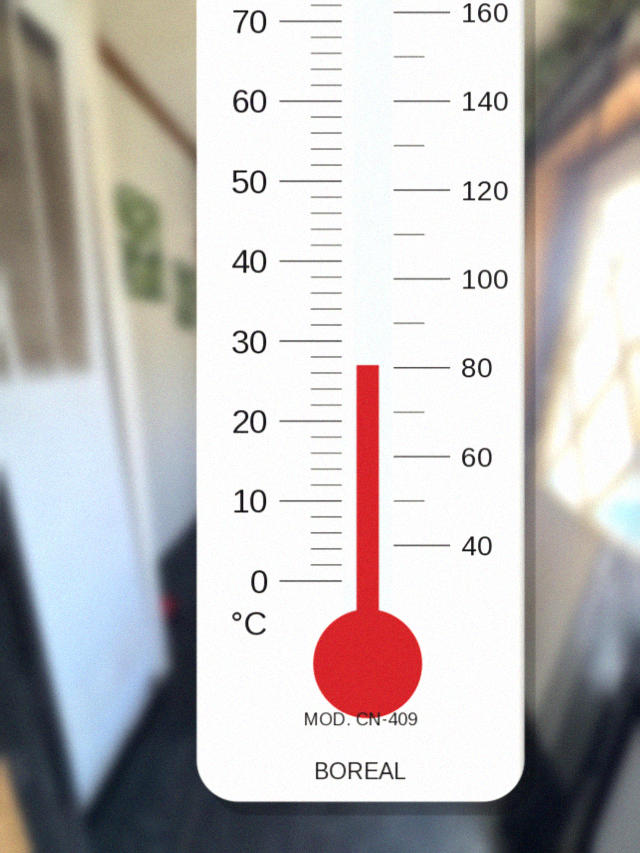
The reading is 27°C
